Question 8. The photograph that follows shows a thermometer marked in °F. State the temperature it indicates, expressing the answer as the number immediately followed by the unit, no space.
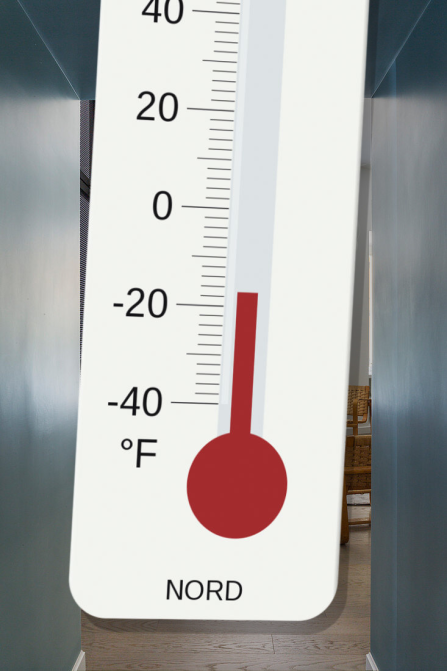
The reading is -17°F
